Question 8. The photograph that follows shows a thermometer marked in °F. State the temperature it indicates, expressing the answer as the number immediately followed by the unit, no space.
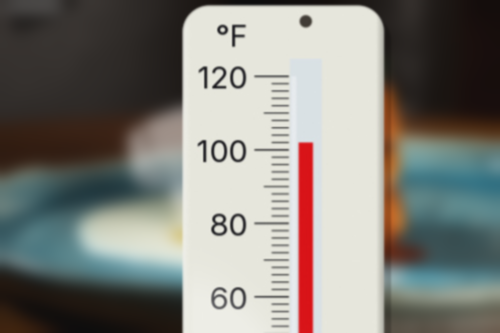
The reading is 102°F
